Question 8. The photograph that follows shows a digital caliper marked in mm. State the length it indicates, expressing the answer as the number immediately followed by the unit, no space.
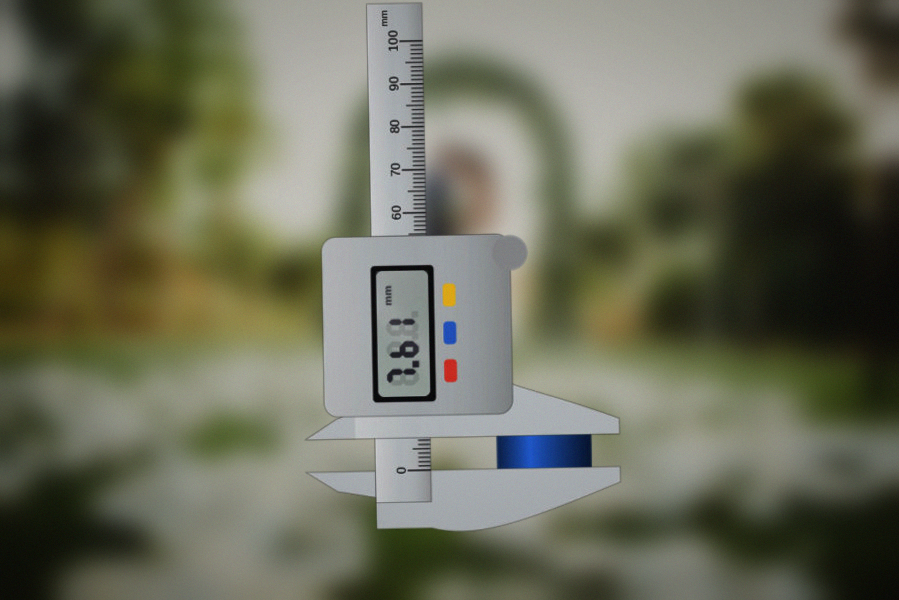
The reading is 7.61mm
